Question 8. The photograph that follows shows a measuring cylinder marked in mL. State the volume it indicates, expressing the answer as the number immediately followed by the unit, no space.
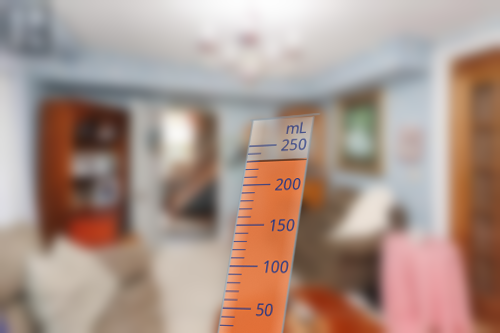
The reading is 230mL
